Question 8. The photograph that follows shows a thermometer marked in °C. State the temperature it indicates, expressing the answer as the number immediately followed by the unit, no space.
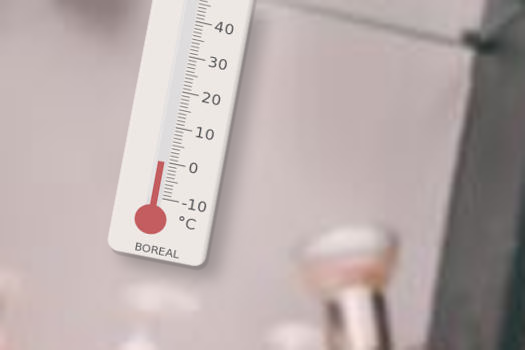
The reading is 0°C
